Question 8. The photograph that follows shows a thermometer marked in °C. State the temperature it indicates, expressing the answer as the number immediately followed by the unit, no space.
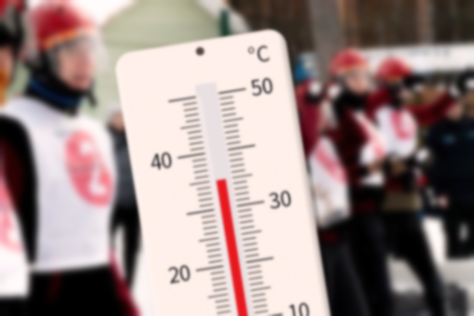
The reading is 35°C
